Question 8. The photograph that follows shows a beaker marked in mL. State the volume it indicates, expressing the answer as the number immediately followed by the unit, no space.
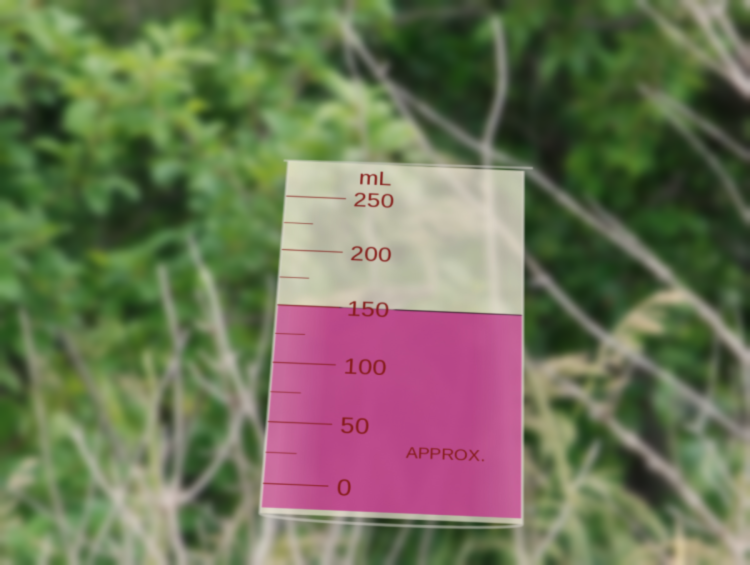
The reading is 150mL
